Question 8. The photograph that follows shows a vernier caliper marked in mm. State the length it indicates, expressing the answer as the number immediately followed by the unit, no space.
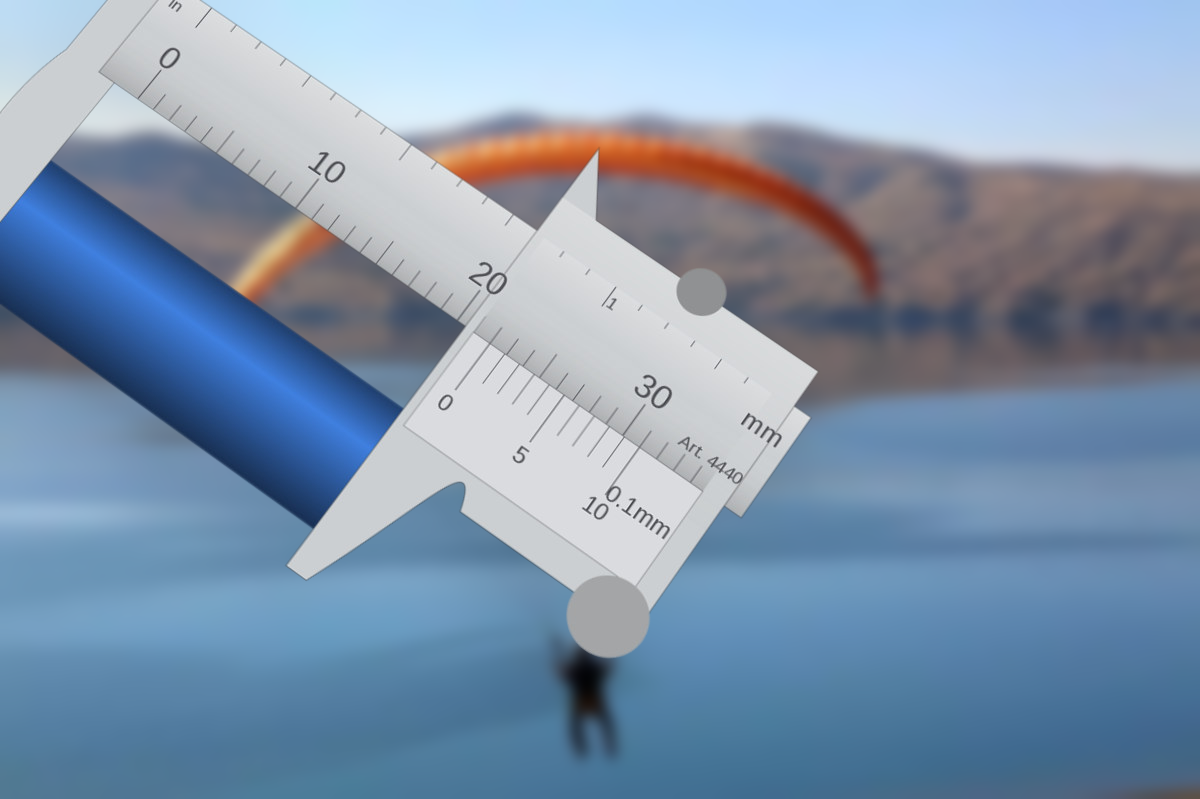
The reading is 22.0mm
